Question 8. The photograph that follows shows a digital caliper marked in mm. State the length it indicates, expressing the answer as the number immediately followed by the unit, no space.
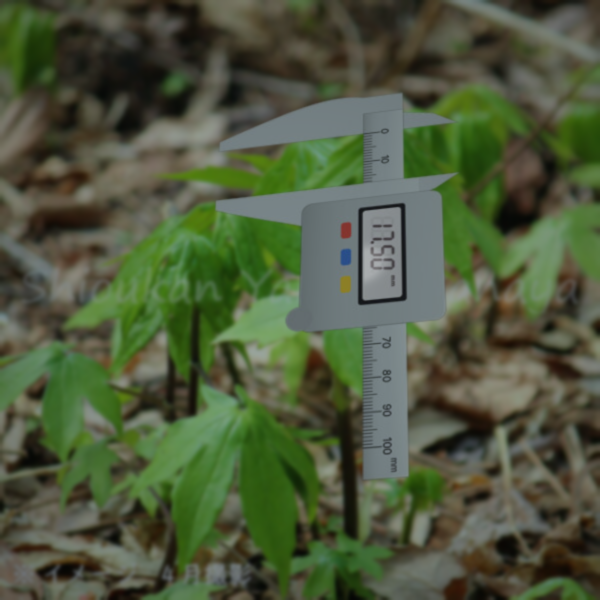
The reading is 17.50mm
